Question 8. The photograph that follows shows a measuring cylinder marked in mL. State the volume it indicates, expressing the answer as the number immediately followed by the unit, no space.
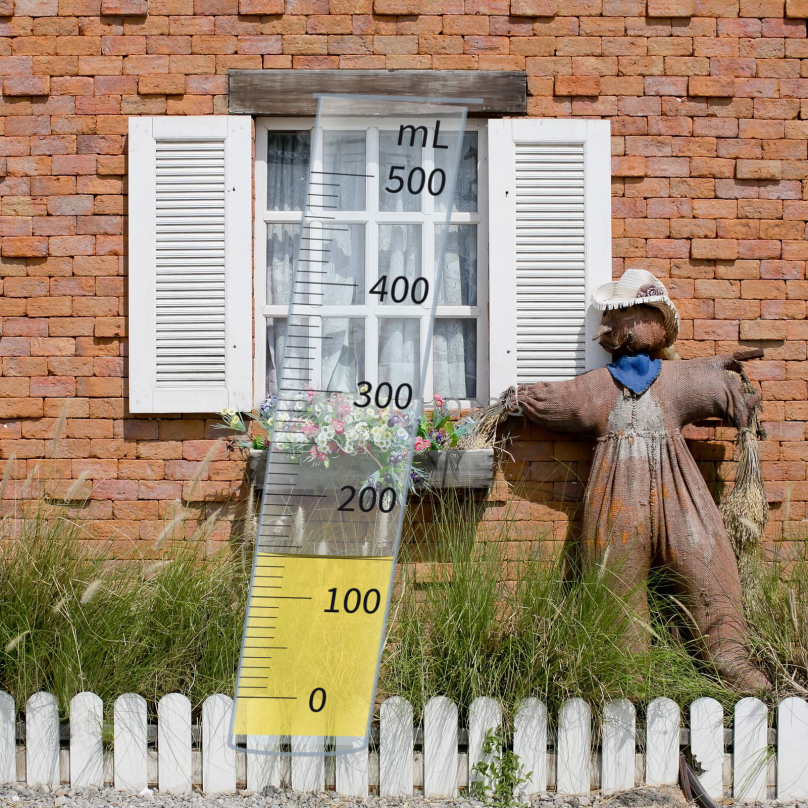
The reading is 140mL
